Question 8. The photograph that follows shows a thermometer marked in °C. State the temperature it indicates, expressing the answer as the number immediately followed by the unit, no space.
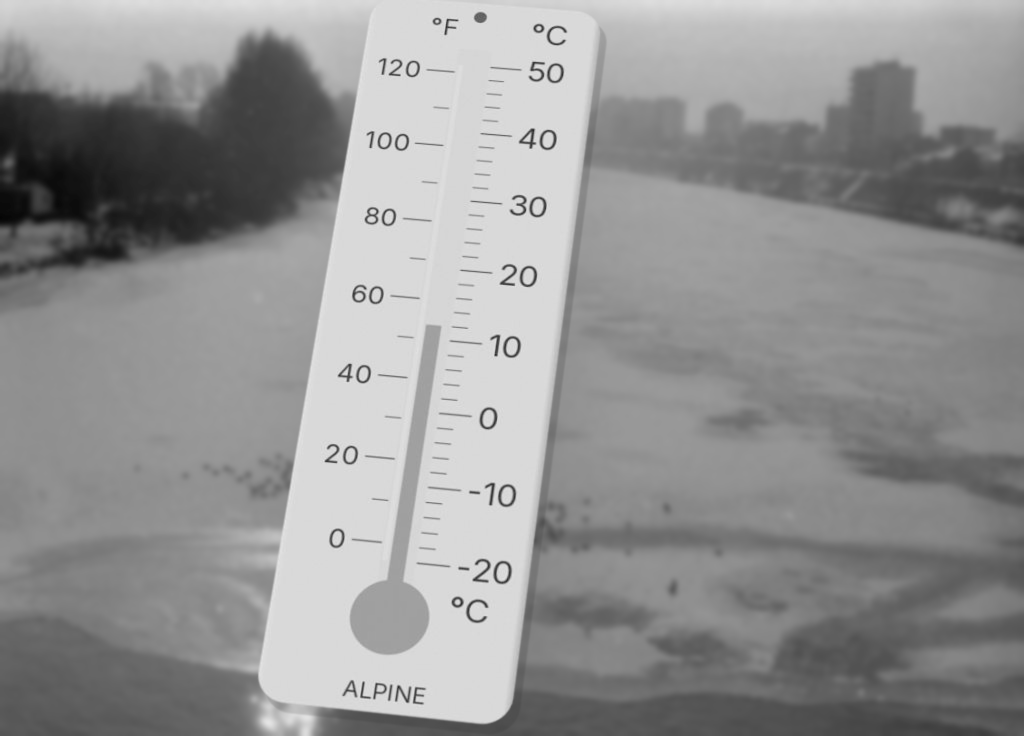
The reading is 12°C
